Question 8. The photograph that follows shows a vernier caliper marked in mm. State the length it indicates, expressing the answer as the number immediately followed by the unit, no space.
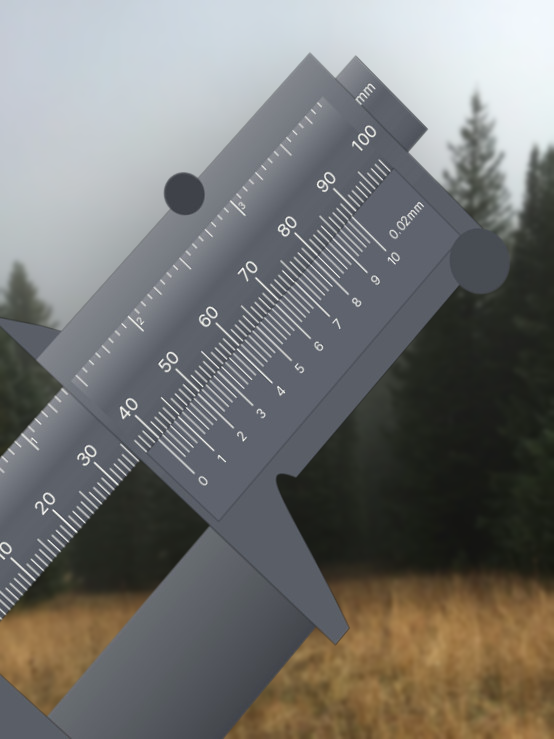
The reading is 39.8mm
